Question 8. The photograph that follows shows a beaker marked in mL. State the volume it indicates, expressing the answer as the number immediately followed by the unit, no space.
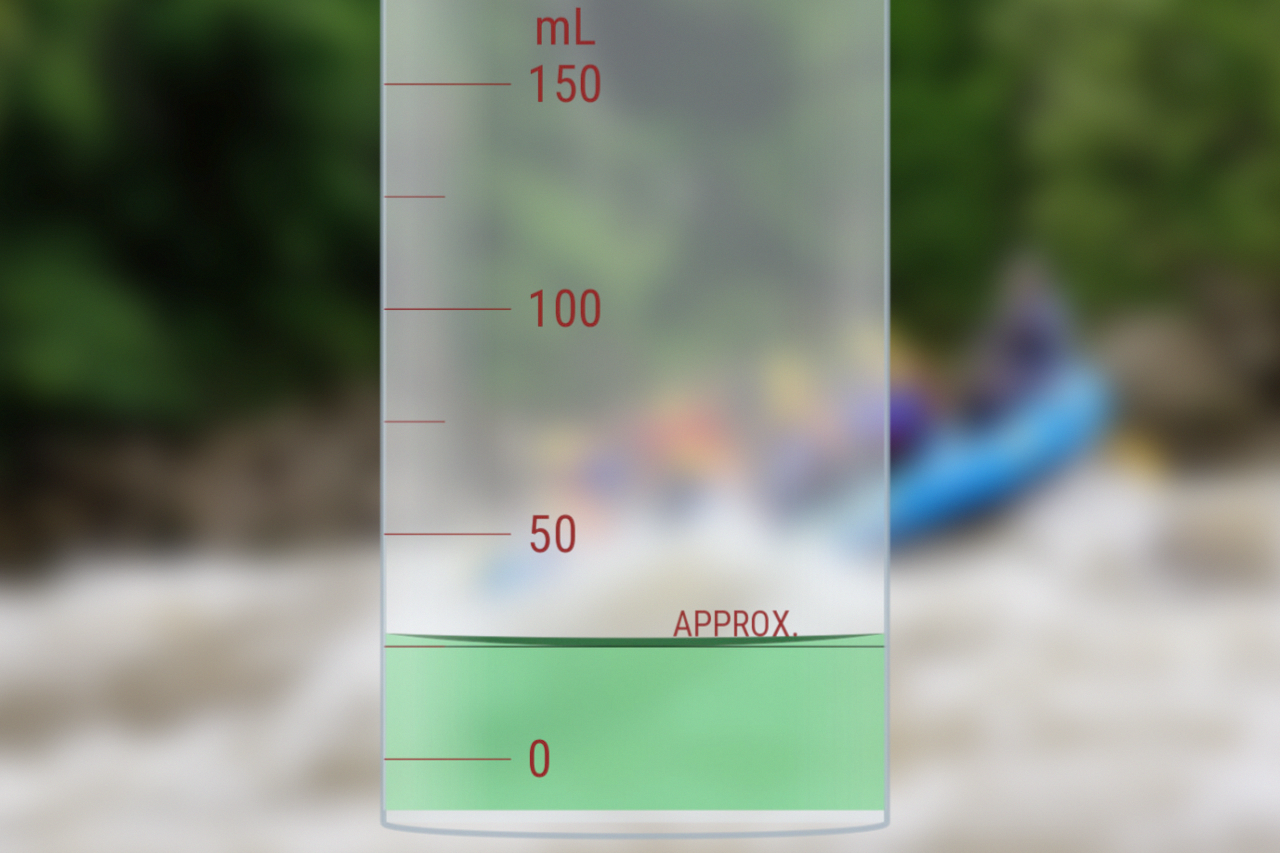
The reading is 25mL
